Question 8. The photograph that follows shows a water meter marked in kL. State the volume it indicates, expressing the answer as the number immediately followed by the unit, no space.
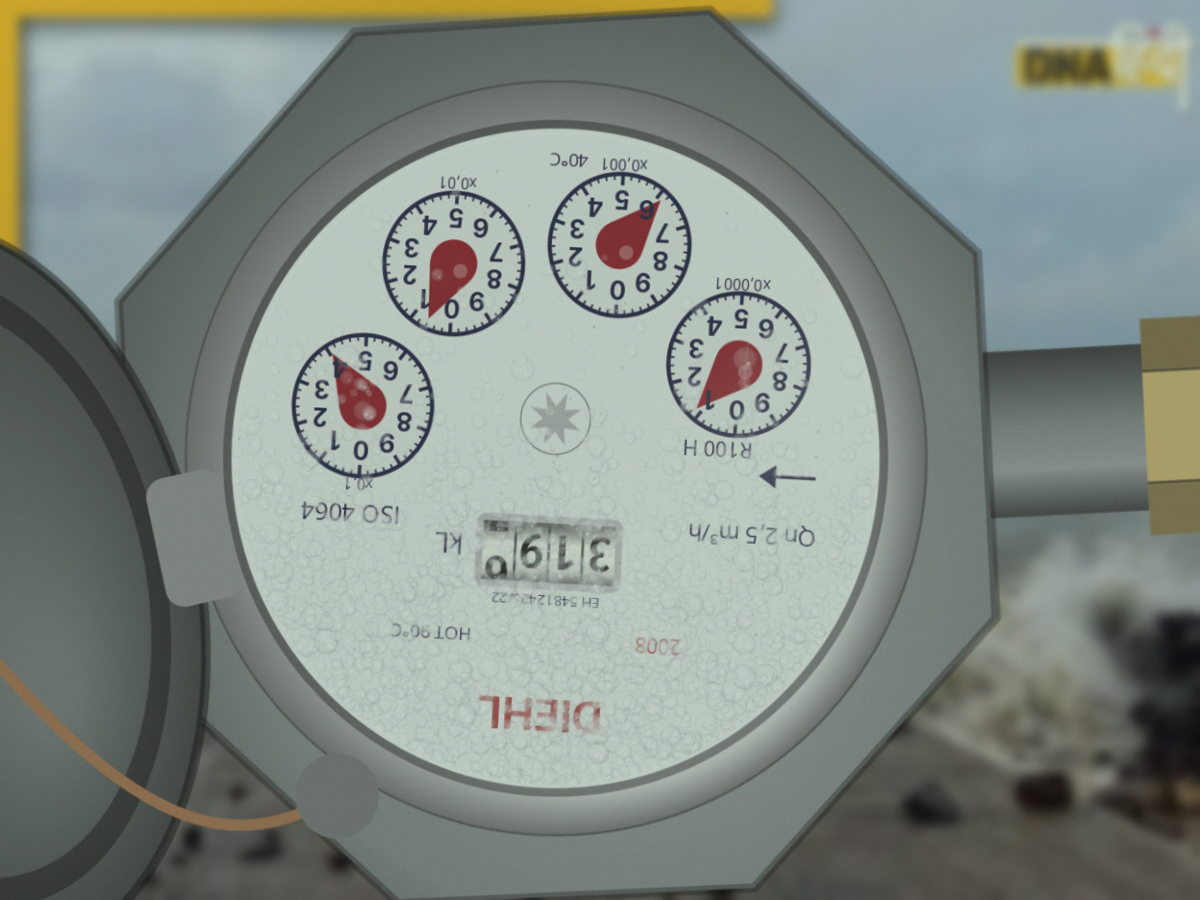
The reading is 3196.4061kL
